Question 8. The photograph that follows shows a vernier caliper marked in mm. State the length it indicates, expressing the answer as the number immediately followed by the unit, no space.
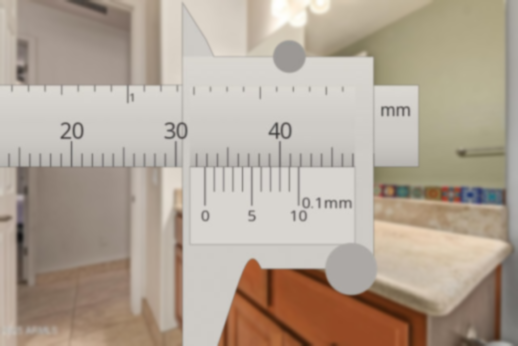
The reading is 32.8mm
